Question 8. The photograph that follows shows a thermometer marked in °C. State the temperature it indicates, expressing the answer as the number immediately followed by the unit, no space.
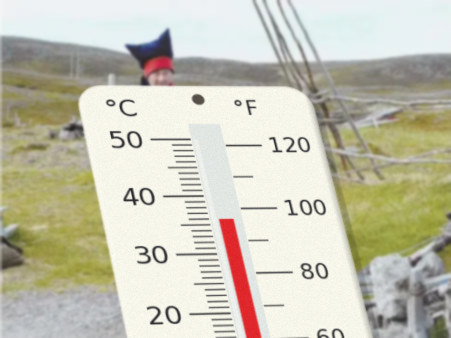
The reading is 36°C
